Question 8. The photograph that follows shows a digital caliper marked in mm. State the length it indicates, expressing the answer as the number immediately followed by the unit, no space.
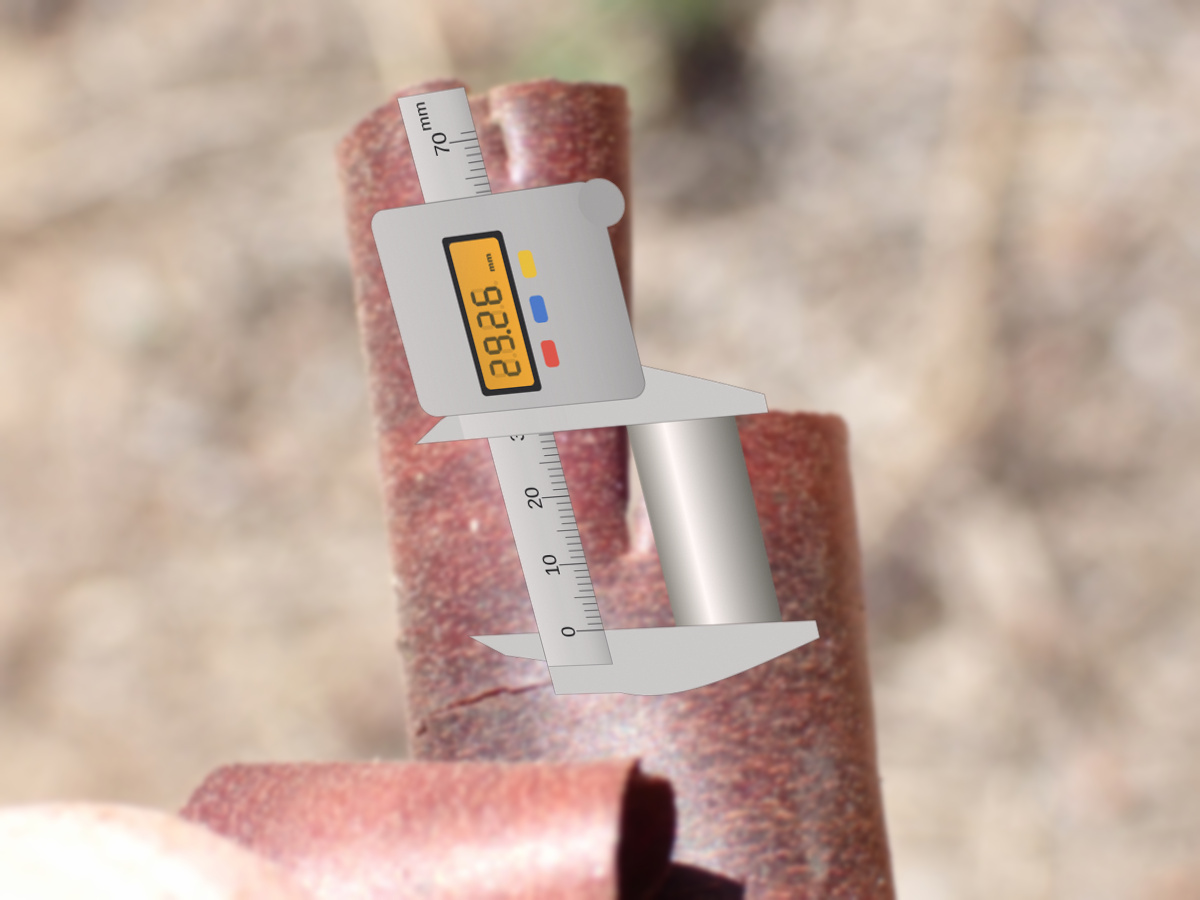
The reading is 29.26mm
